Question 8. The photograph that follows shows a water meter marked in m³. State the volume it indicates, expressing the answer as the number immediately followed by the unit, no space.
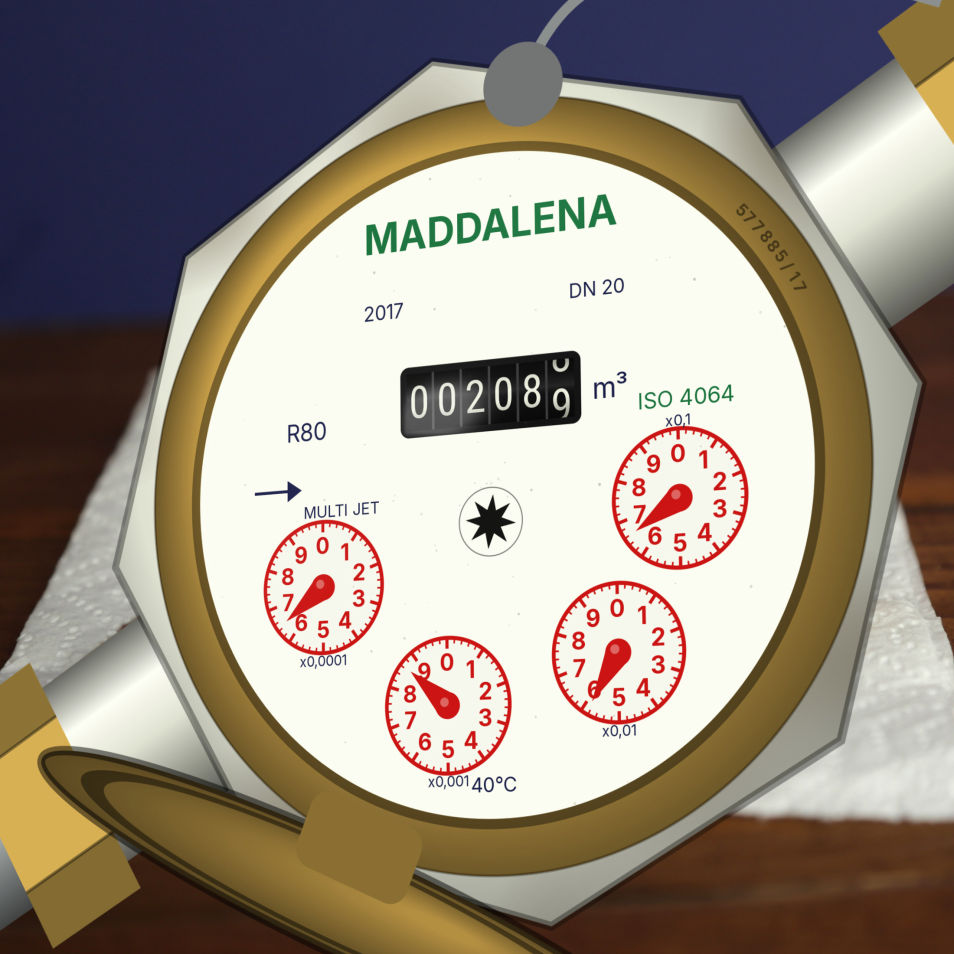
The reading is 2088.6586m³
